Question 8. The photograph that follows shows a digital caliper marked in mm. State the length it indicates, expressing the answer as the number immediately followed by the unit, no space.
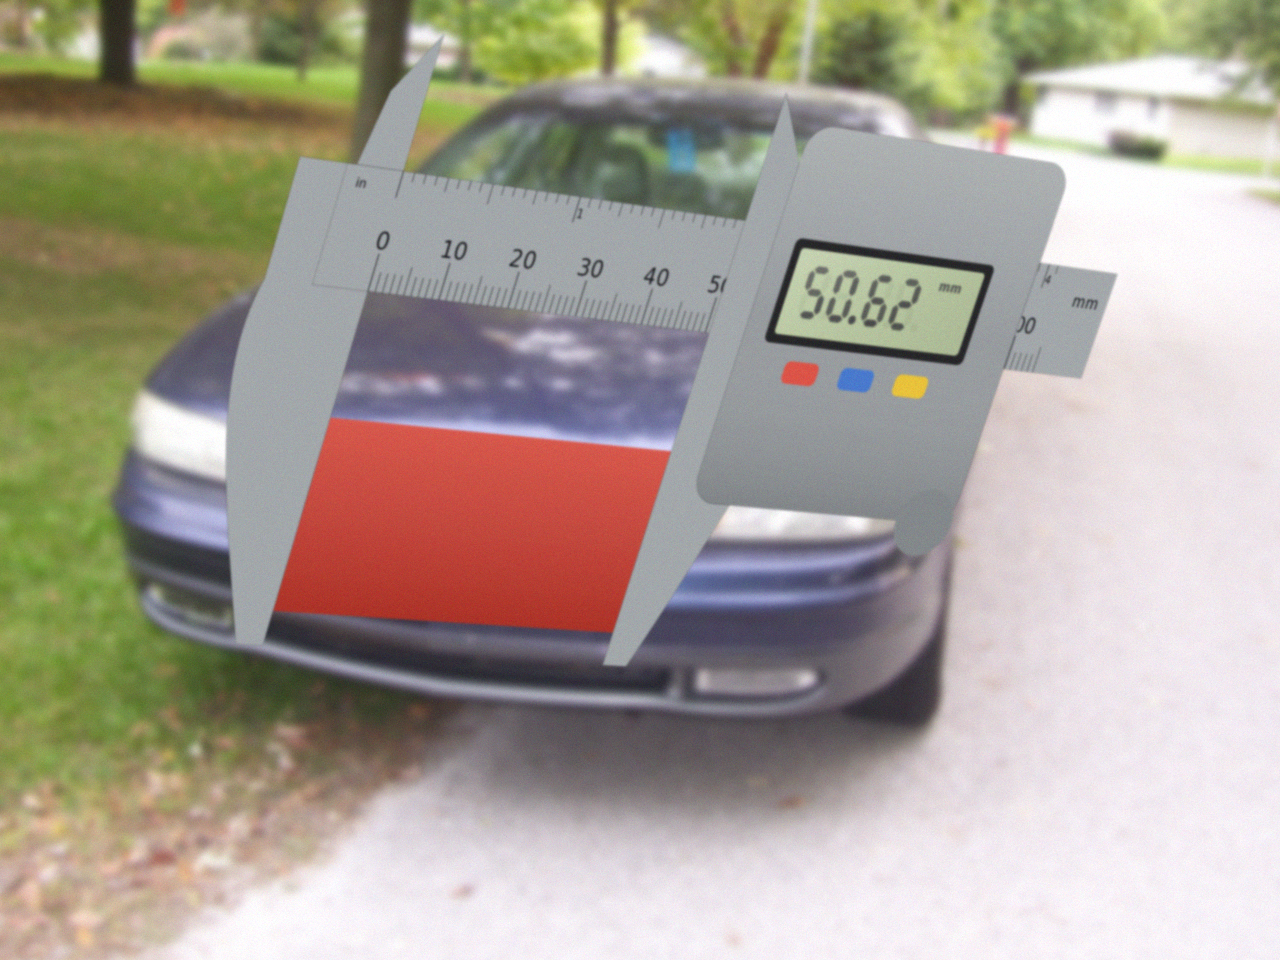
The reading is 50.62mm
